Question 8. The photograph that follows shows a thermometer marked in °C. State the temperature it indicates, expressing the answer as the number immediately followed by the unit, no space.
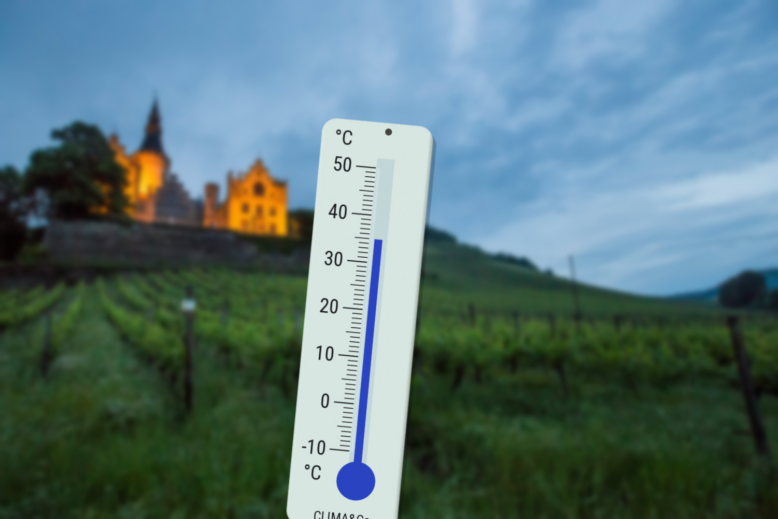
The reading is 35°C
